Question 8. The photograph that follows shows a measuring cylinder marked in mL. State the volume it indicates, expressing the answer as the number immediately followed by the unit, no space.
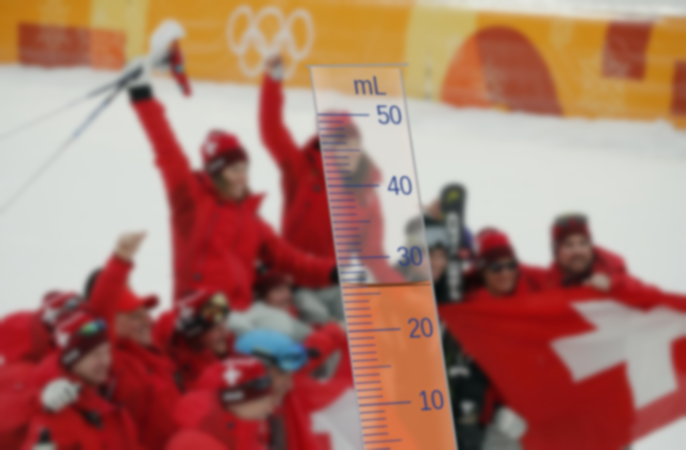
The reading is 26mL
